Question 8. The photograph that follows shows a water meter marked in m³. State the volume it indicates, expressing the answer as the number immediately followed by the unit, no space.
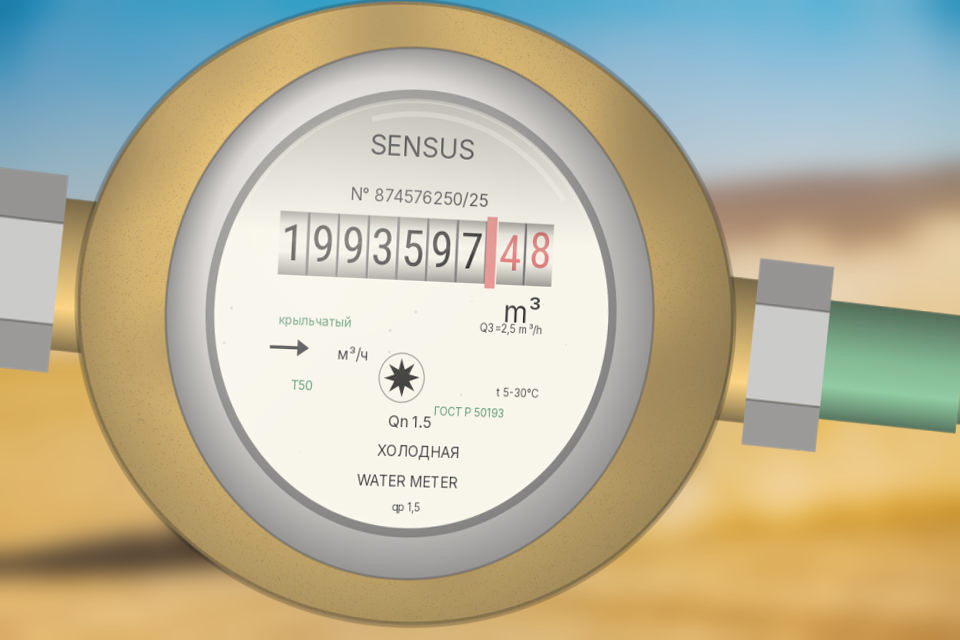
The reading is 1993597.48m³
